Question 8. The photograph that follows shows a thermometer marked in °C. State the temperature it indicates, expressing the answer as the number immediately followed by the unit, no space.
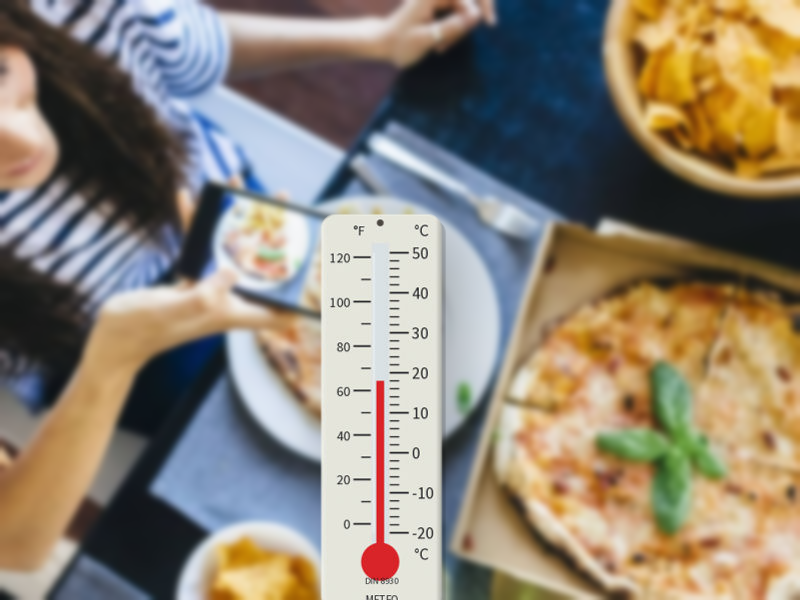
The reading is 18°C
